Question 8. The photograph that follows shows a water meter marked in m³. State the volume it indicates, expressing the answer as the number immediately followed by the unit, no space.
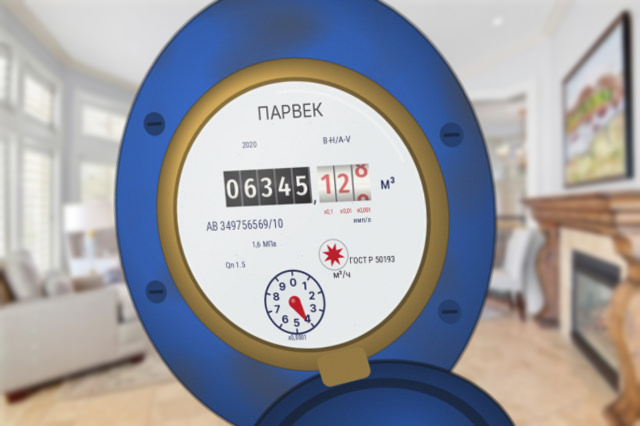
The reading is 6345.1284m³
